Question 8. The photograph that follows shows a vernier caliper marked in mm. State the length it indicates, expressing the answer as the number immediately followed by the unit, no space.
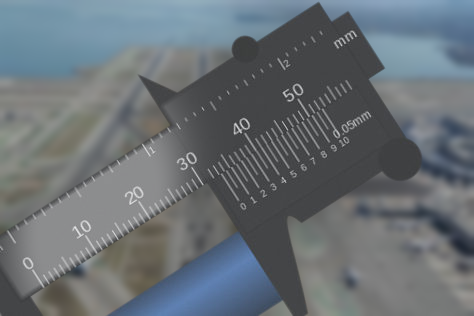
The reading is 33.4mm
